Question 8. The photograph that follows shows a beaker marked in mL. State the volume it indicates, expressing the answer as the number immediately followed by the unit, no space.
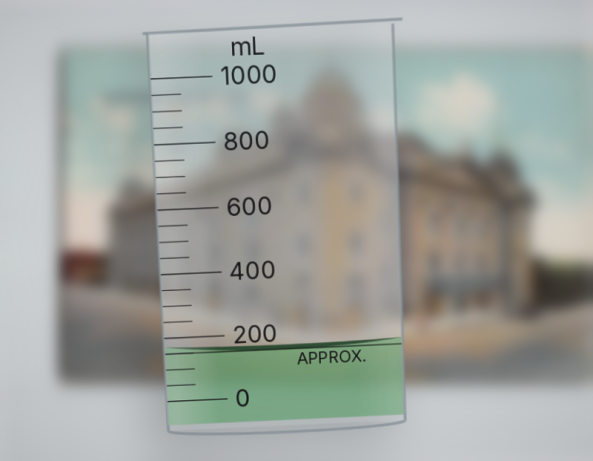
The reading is 150mL
